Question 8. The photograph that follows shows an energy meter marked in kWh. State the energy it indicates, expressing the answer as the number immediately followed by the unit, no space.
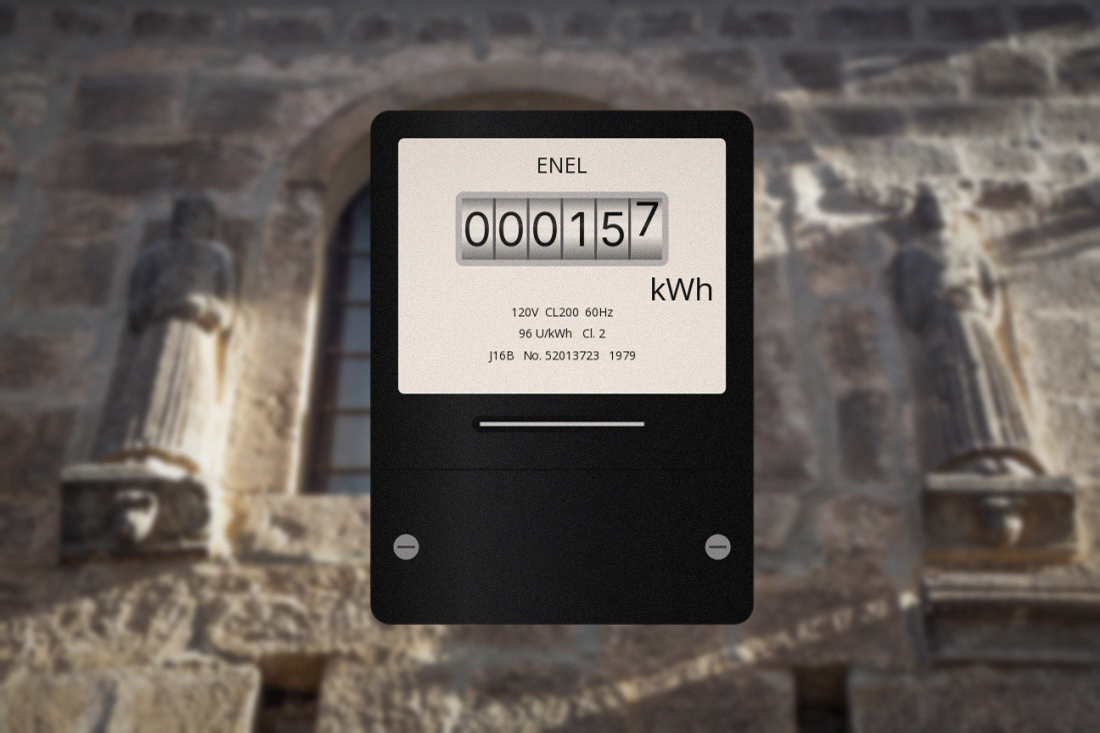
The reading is 157kWh
